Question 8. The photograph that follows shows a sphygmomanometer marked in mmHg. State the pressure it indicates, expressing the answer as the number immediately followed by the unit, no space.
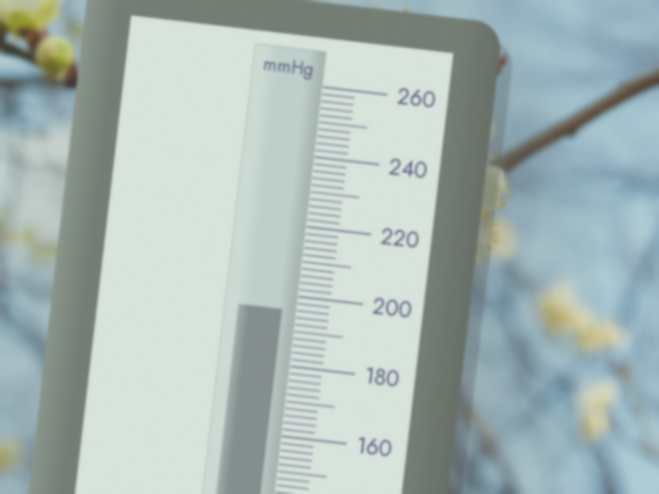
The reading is 196mmHg
